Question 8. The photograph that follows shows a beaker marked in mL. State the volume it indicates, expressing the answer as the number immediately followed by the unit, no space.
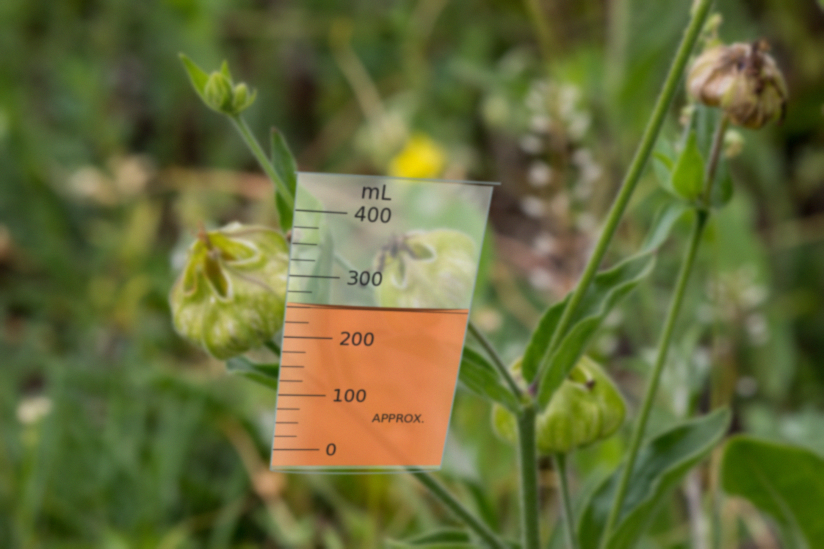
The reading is 250mL
